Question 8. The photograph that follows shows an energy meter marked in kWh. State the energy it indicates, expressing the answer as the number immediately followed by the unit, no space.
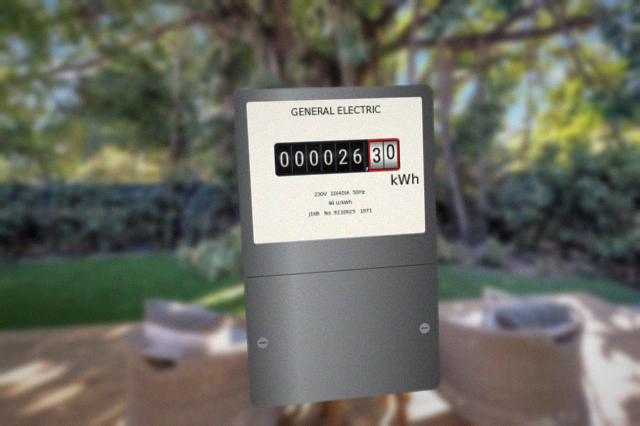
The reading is 26.30kWh
